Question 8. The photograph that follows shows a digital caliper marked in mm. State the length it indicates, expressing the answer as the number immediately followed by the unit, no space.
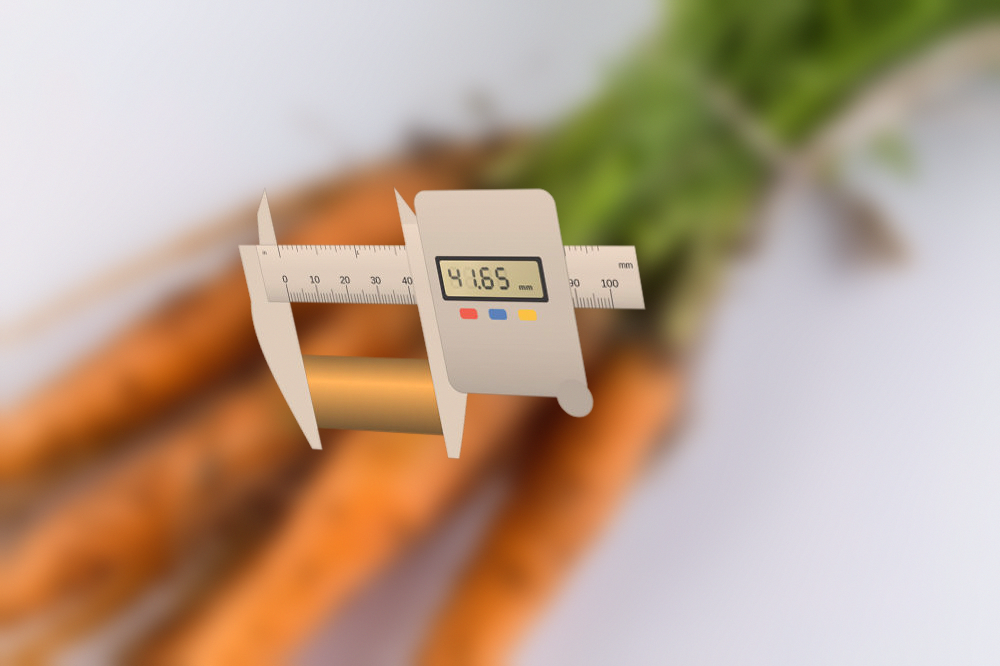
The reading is 41.65mm
